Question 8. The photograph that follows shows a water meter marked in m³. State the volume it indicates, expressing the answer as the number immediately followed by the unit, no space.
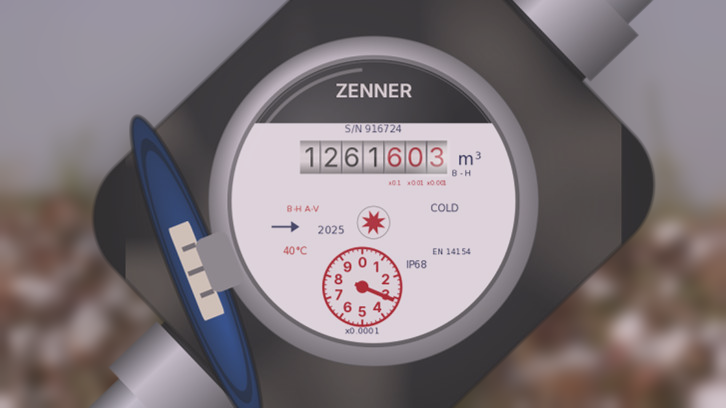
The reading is 1261.6033m³
